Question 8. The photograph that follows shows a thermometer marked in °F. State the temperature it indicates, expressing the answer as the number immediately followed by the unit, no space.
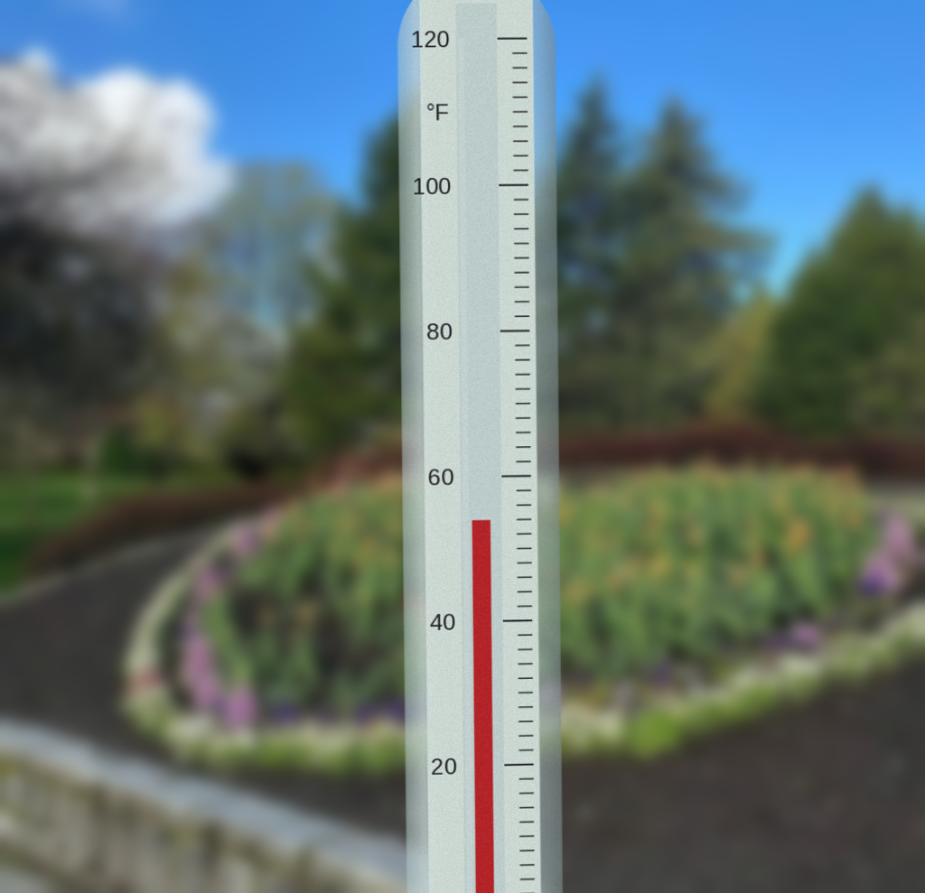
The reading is 54°F
